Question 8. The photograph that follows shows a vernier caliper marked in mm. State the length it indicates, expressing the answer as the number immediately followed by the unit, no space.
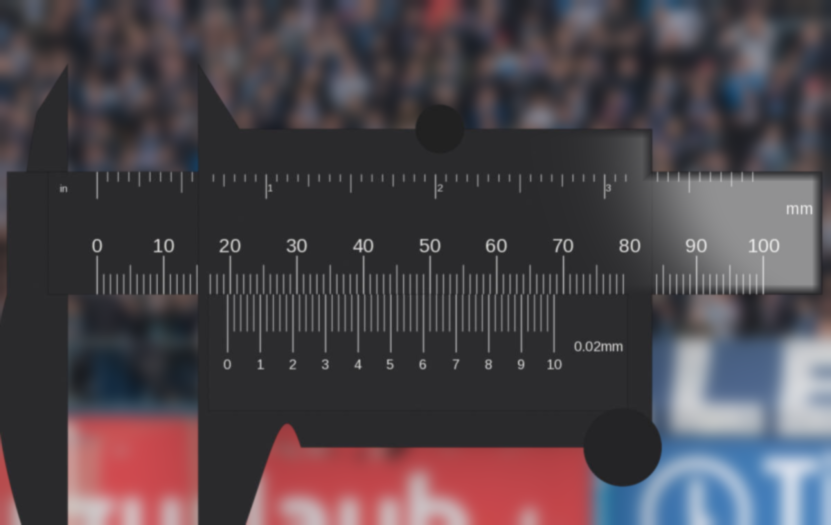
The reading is 19.6mm
